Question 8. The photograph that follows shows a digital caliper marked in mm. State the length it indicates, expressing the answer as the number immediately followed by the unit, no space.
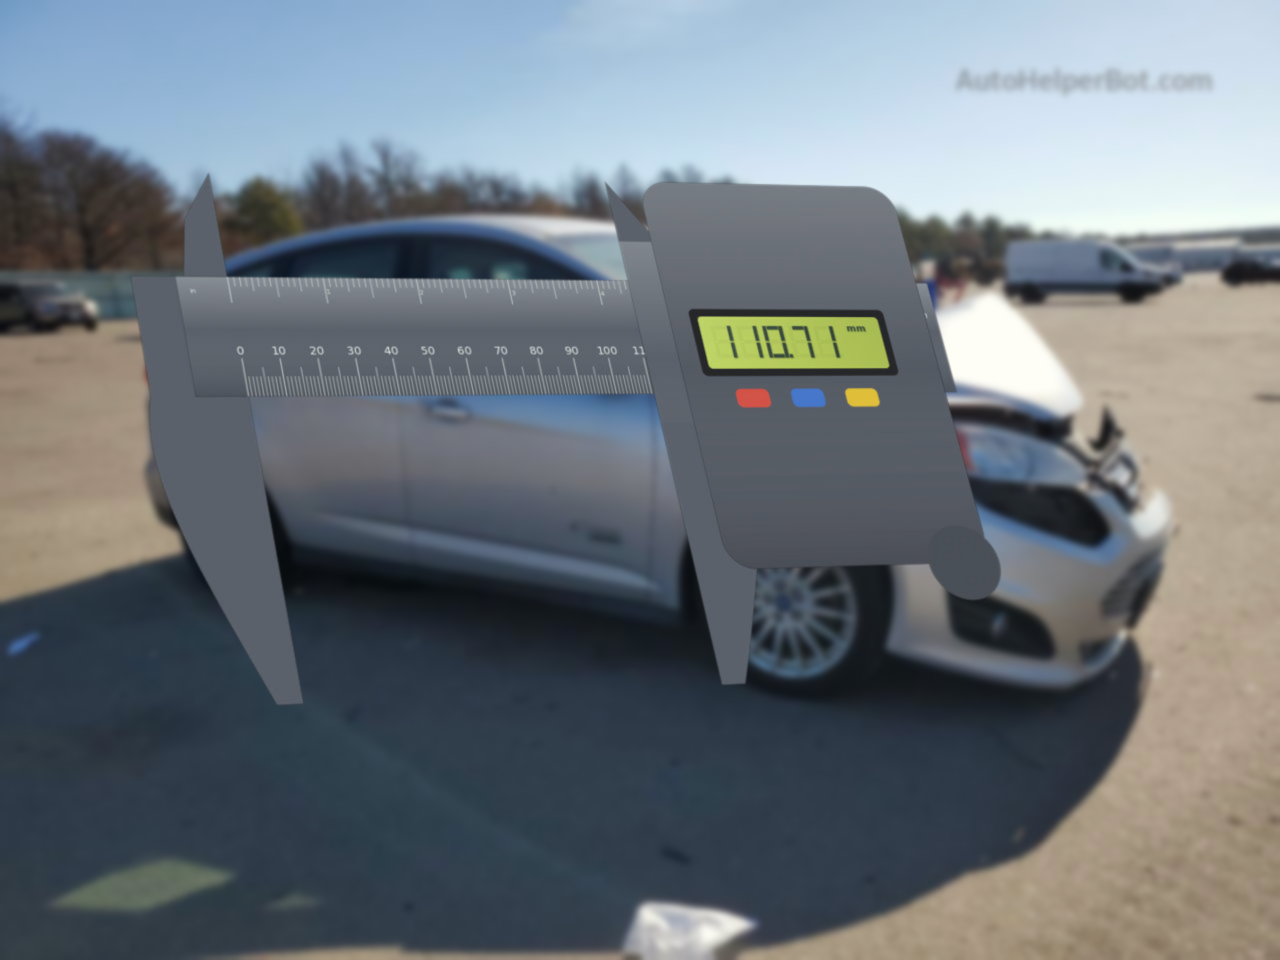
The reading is 110.71mm
